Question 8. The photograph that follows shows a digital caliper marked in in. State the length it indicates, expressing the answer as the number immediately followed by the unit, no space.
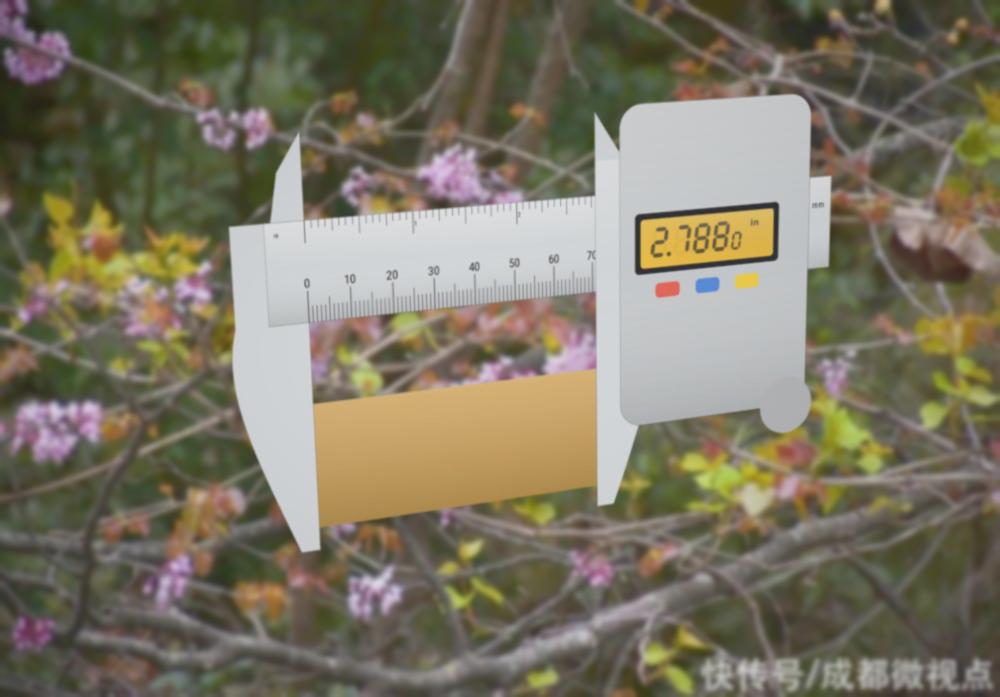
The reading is 2.7880in
